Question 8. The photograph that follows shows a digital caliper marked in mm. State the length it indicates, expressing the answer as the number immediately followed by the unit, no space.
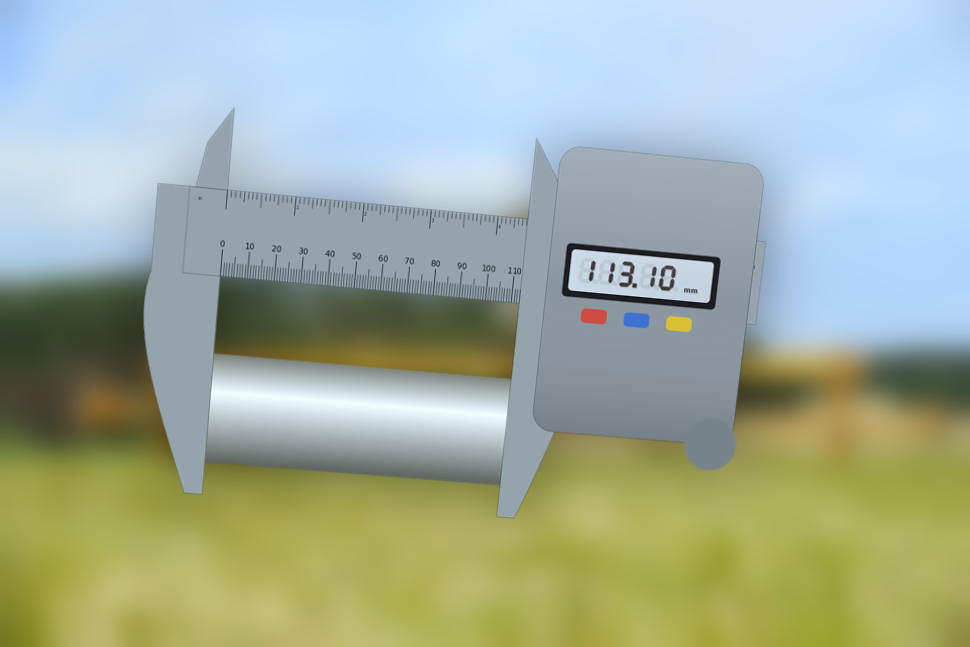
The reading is 113.10mm
